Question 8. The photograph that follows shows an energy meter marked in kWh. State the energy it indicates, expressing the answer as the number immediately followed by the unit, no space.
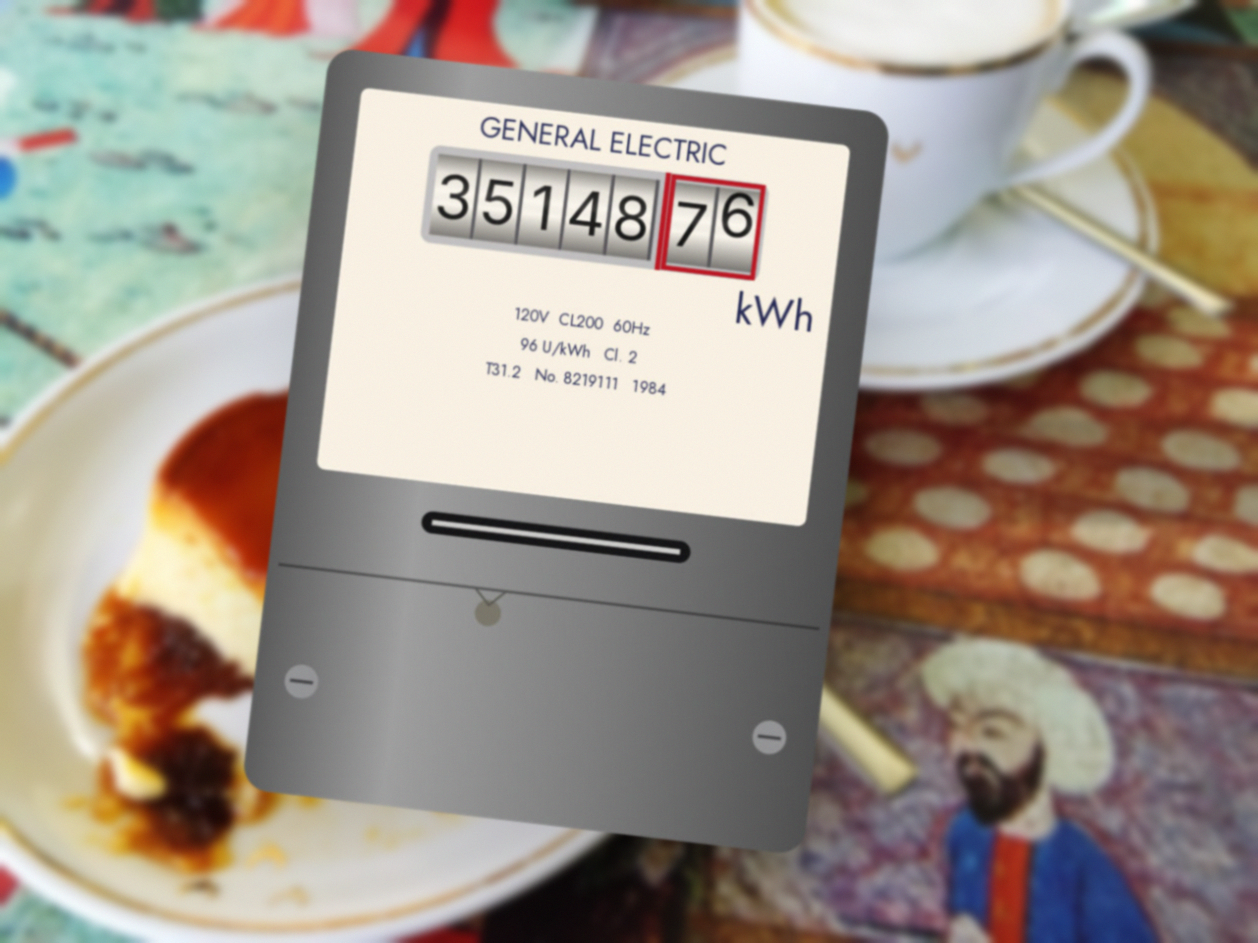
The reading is 35148.76kWh
